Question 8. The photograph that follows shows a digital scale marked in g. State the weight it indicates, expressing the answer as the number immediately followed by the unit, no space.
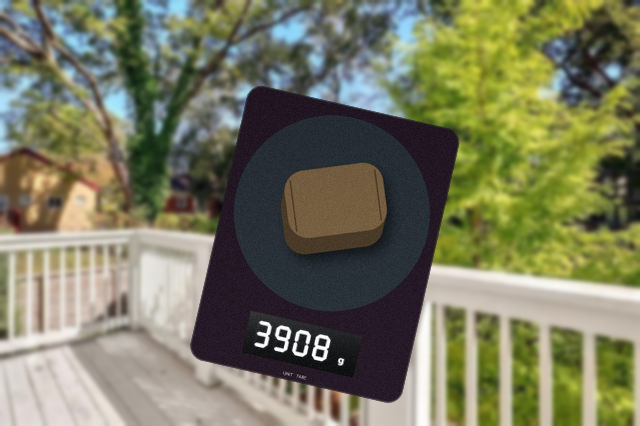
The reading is 3908g
